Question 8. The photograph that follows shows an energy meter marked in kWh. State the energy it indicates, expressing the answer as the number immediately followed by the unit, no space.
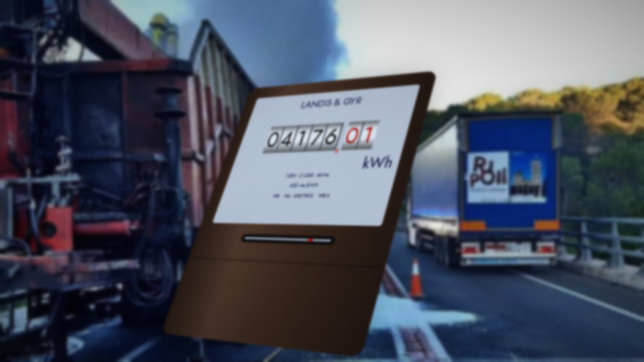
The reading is 4176.01kWh
